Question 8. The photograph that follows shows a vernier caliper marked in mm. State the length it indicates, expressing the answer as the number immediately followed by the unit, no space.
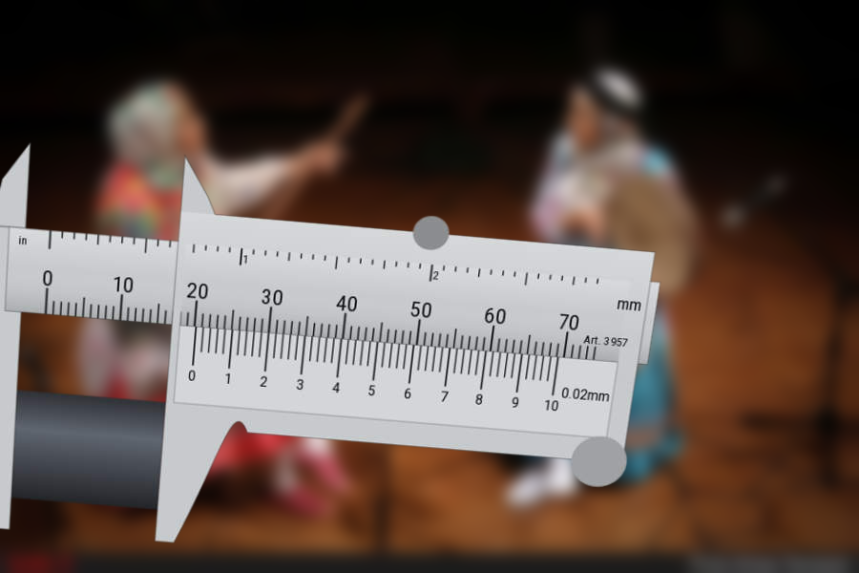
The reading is 20.2mm
